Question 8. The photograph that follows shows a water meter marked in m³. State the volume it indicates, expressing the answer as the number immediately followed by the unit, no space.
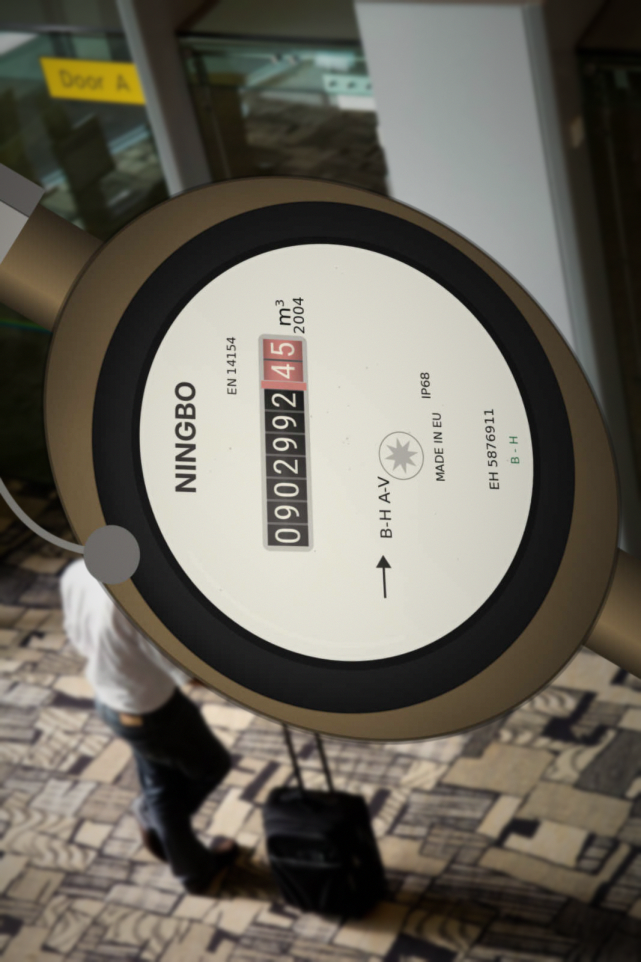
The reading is 902992.45m³
